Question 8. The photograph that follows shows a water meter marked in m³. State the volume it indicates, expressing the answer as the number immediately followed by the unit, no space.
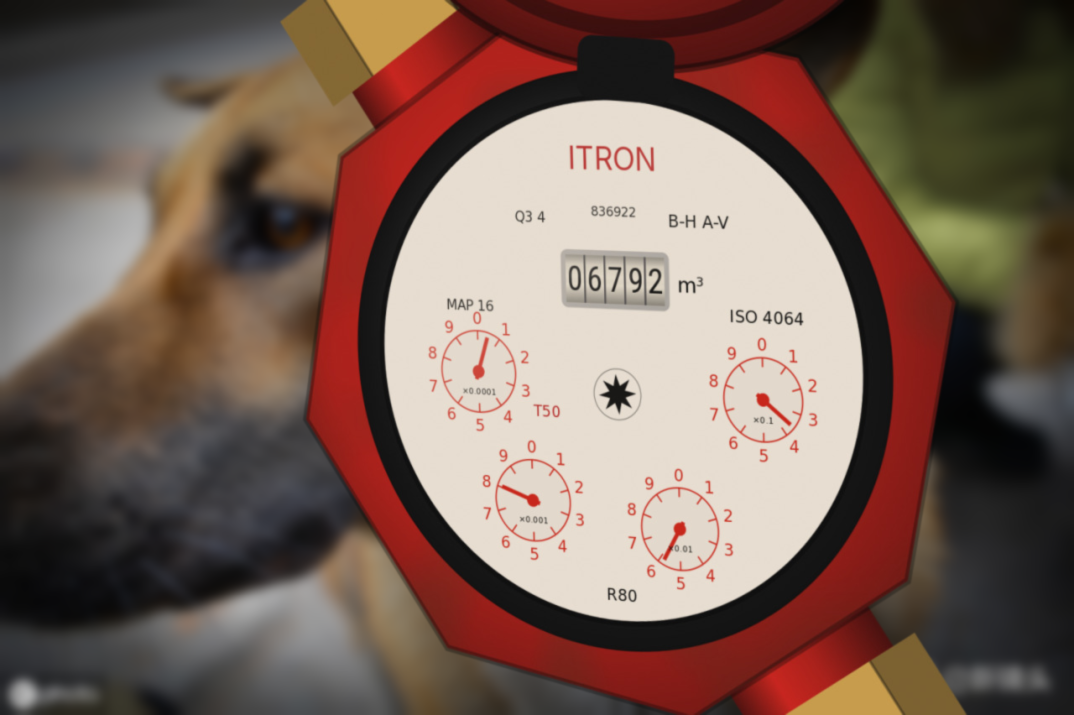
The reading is 6792.3580m³
